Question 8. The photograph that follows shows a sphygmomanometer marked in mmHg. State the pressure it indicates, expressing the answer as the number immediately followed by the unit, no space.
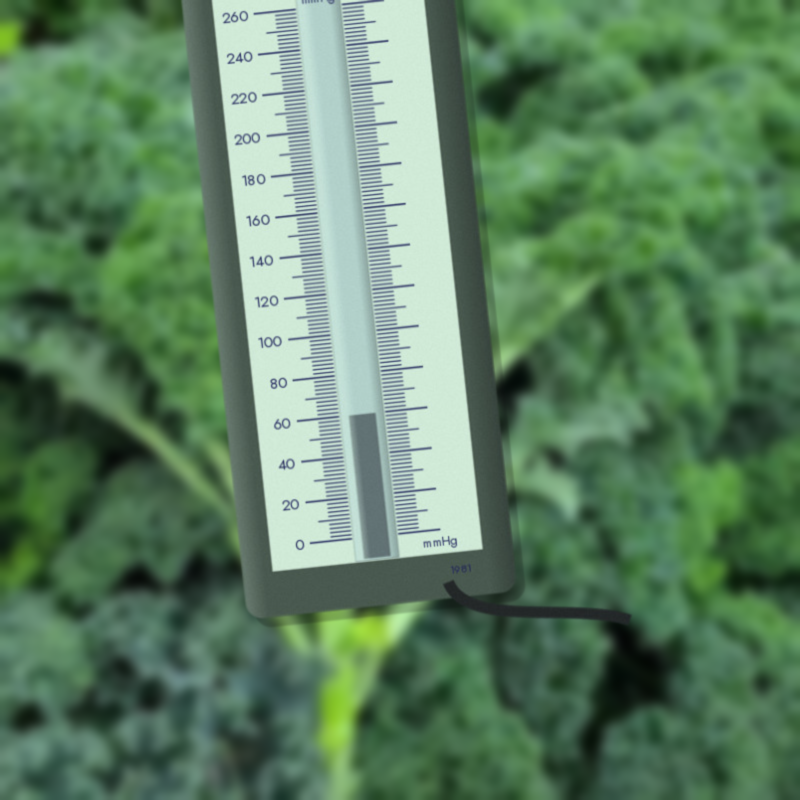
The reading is 60mmHg
